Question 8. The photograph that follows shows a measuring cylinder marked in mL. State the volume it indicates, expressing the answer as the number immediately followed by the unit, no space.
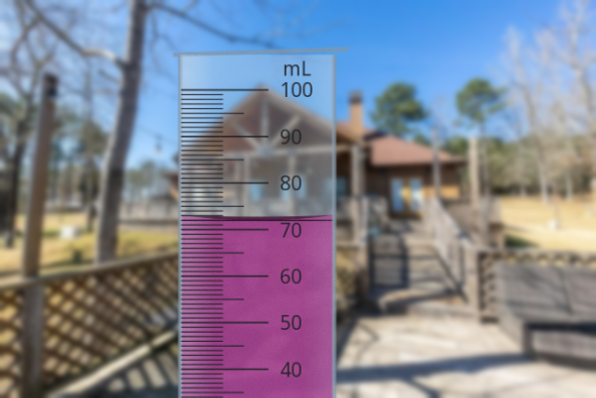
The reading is 72mL
